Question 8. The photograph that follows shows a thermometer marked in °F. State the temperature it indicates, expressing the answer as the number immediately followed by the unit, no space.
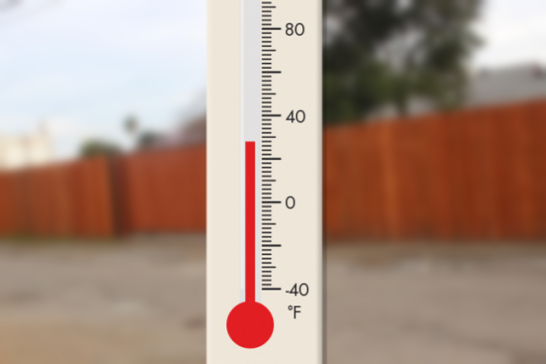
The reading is 28°F
